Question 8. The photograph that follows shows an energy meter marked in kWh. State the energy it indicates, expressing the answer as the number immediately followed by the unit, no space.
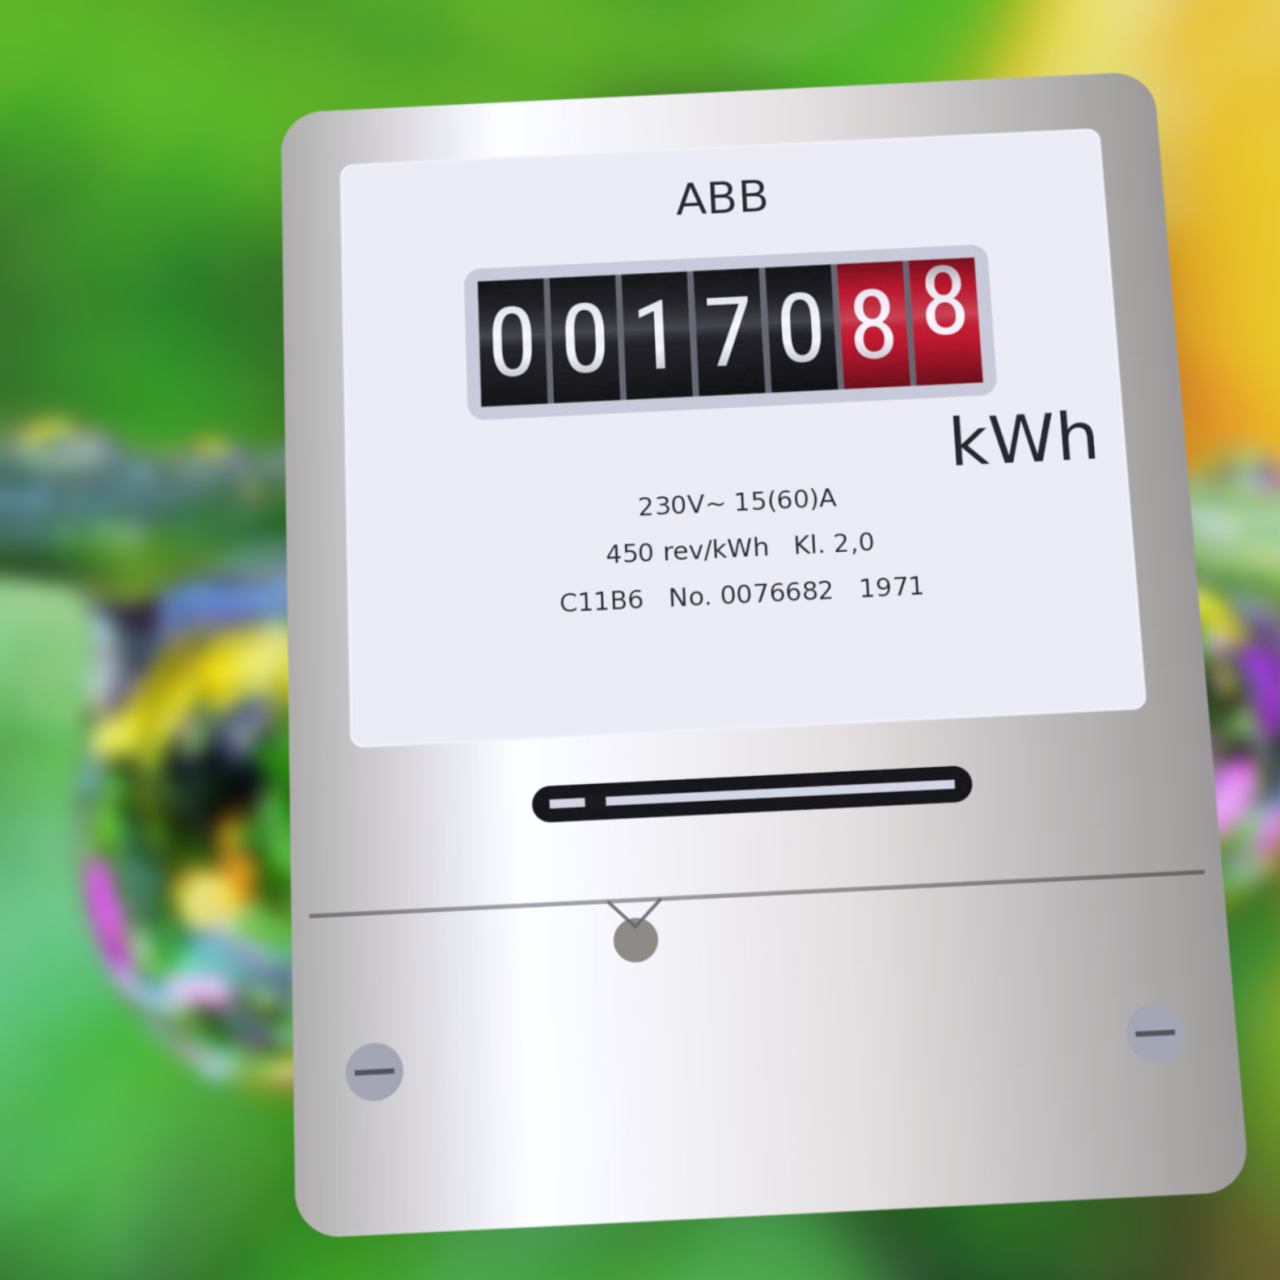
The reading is 170.88kWh
